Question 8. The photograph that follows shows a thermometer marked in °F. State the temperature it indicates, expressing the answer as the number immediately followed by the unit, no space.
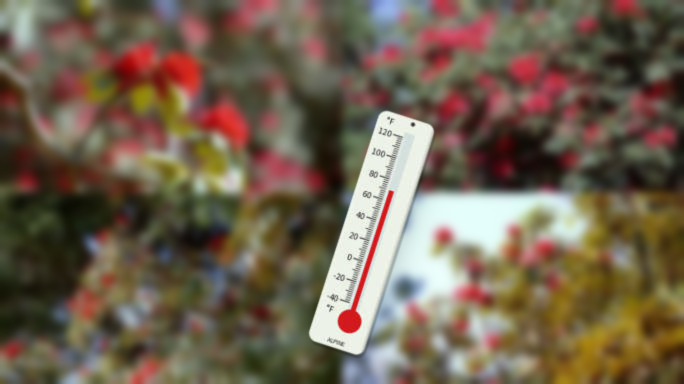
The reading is 70°F
